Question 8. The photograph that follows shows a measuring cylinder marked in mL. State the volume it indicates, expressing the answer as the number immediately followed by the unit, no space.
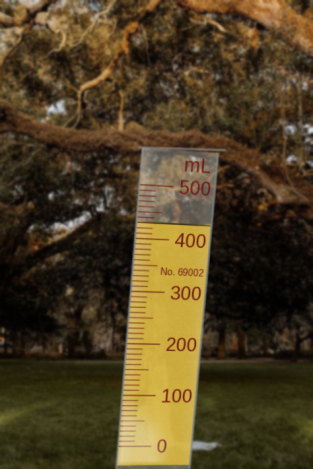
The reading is 430mL
